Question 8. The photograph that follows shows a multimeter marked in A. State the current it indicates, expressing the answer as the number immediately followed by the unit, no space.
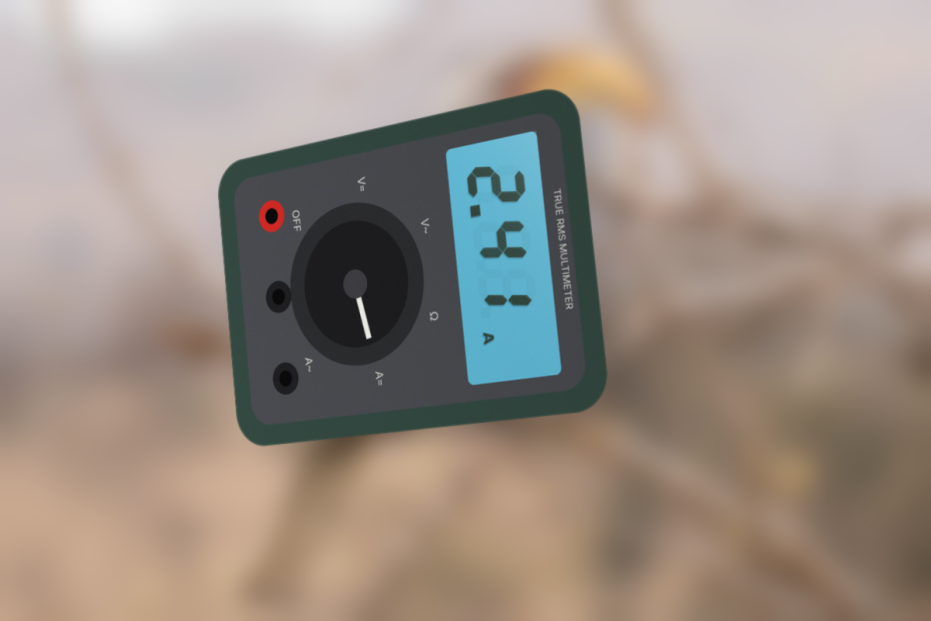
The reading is 2.41A
